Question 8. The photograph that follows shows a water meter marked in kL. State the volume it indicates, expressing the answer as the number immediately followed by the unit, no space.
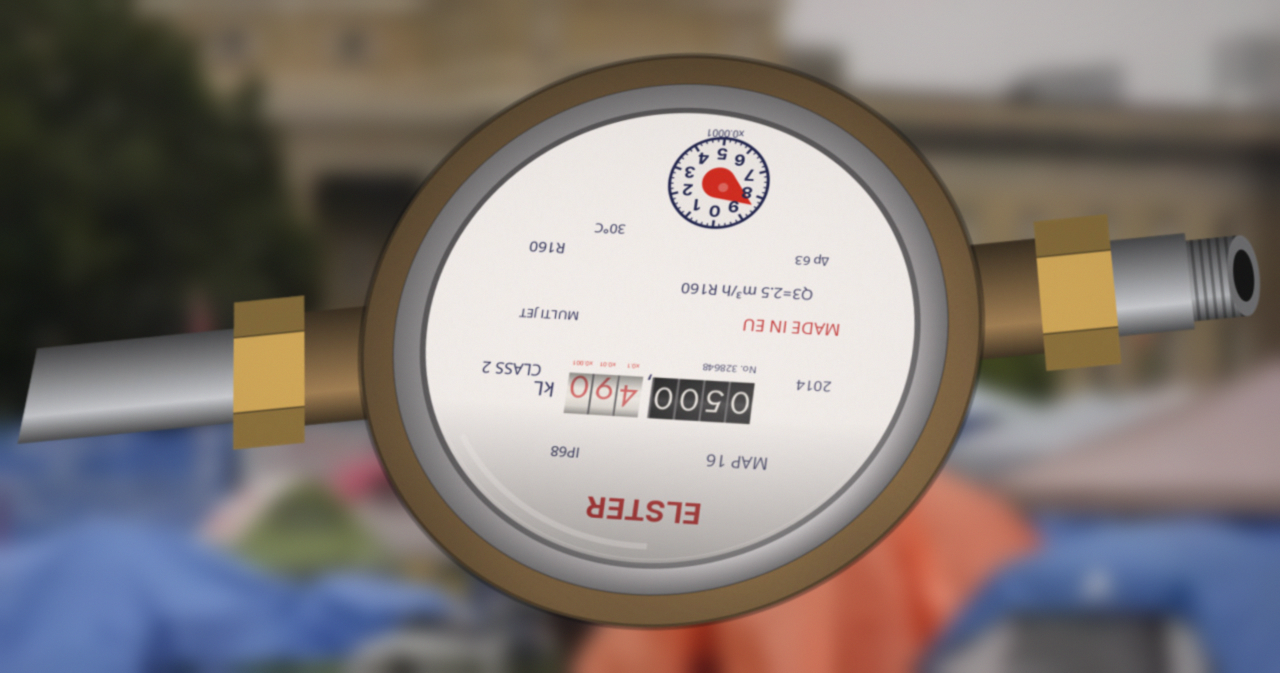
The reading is 500.4898kL
